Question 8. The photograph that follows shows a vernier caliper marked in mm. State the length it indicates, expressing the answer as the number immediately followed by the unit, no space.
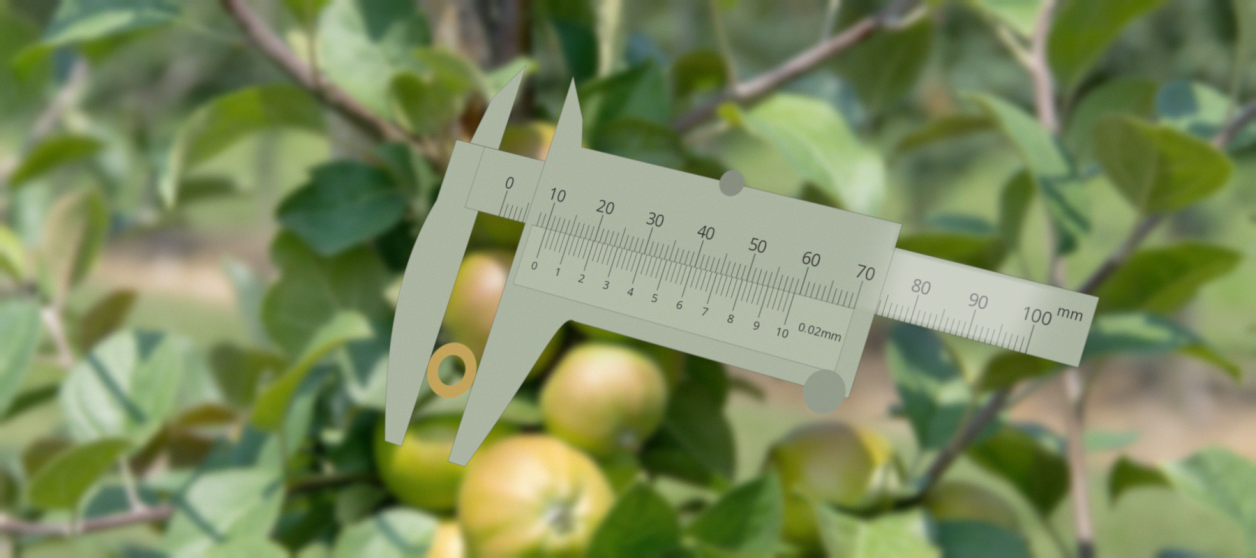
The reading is 10.0mm
